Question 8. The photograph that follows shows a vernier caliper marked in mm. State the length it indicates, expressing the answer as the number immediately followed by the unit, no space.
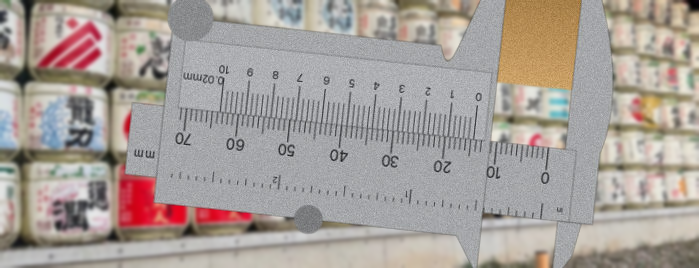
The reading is 14.5mm
